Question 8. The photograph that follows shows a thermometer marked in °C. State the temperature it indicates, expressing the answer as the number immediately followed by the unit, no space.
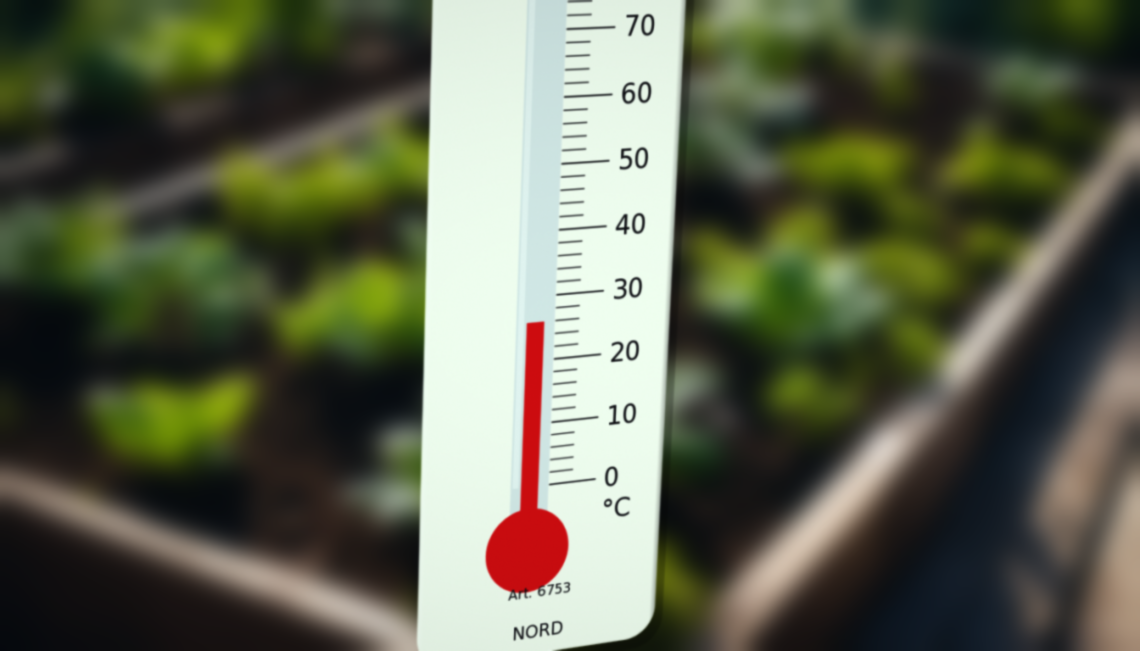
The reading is 26°C
